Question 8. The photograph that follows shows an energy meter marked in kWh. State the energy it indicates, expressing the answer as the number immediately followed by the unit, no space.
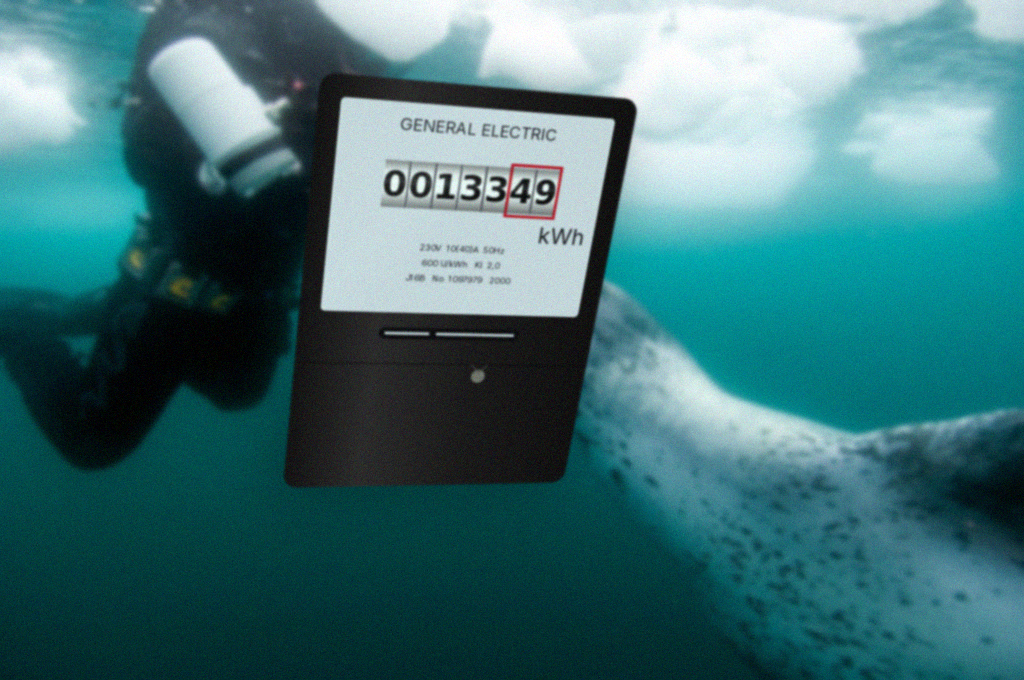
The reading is 133.49kWh
